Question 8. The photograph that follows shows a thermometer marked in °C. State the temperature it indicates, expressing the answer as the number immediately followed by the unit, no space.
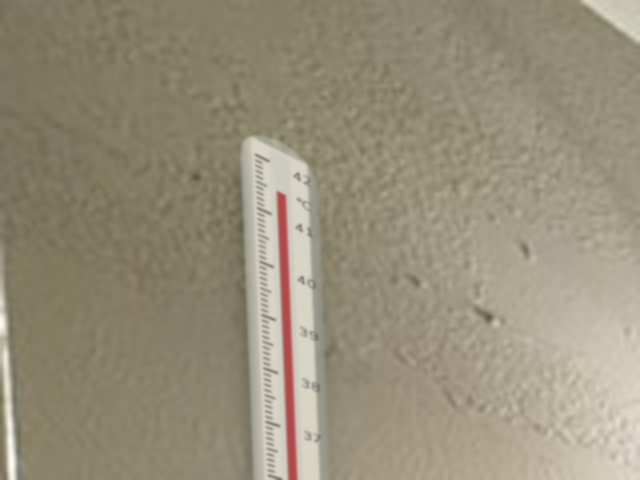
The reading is 41.5°C
